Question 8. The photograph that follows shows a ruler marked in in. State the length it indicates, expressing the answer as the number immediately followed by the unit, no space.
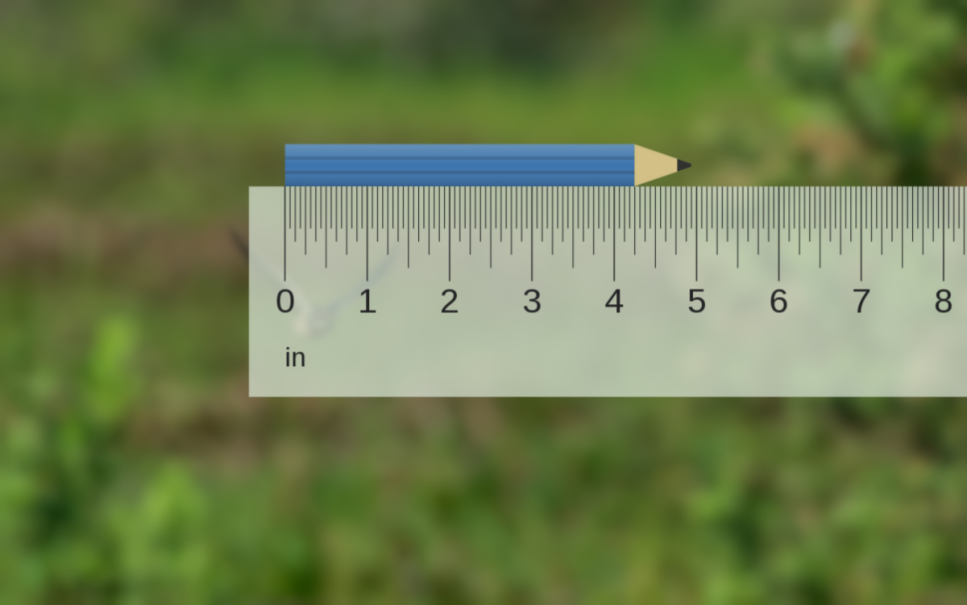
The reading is 4.9375in
